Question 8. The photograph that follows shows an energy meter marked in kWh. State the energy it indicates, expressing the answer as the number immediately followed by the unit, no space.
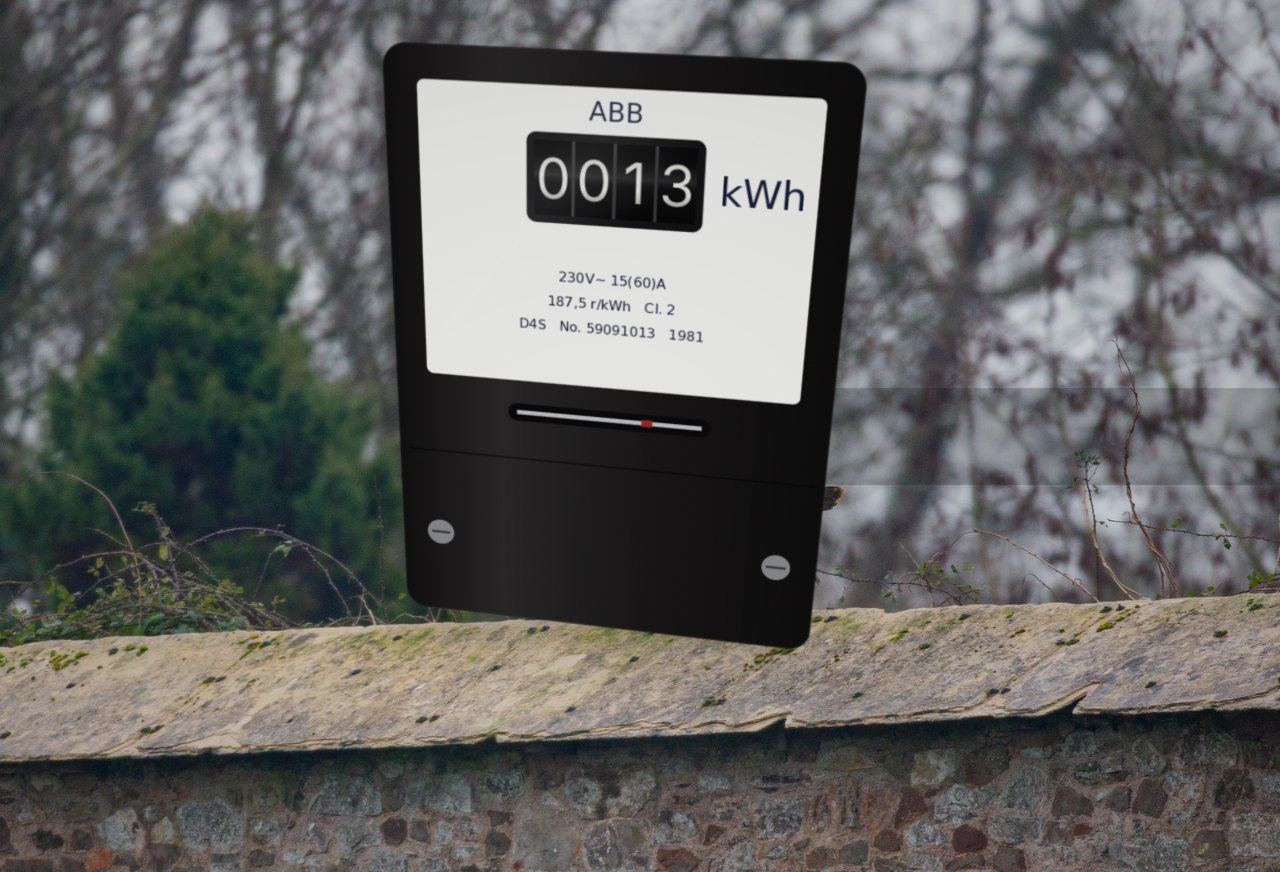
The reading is 13kWh
